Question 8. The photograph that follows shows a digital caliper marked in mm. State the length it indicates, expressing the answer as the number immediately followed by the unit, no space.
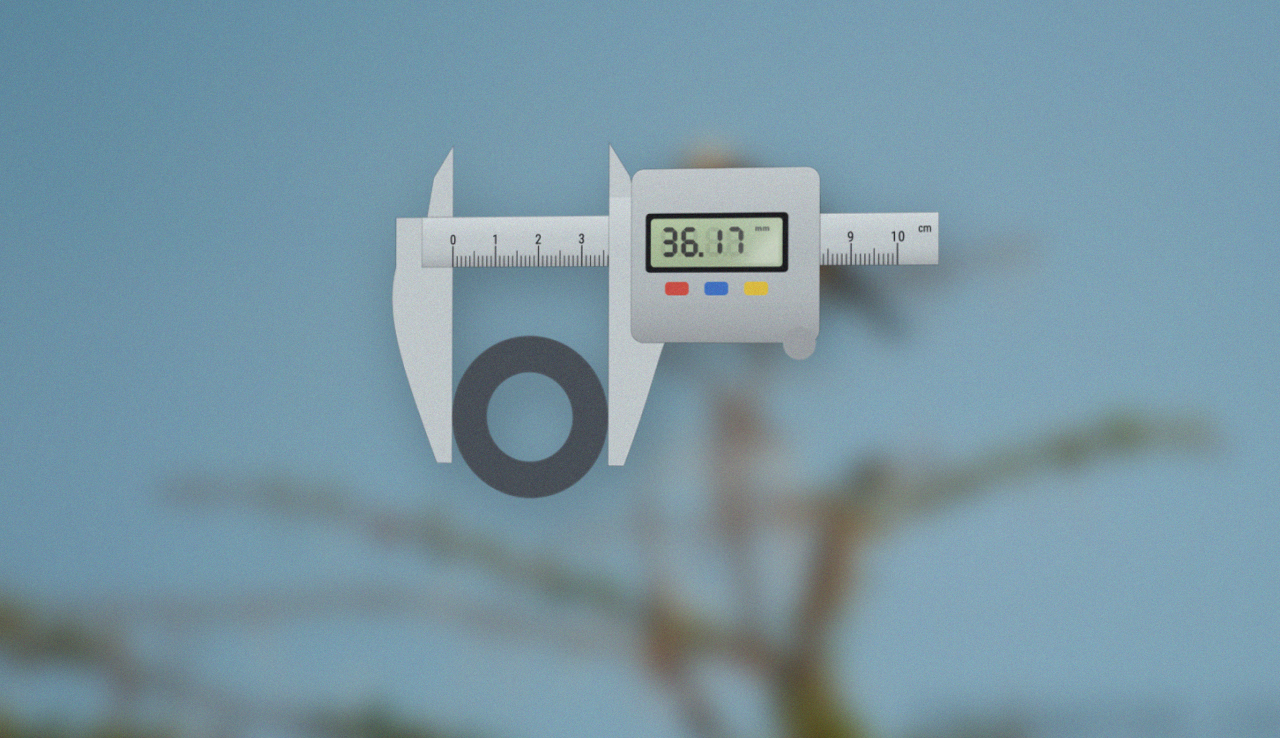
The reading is 36.17mm
